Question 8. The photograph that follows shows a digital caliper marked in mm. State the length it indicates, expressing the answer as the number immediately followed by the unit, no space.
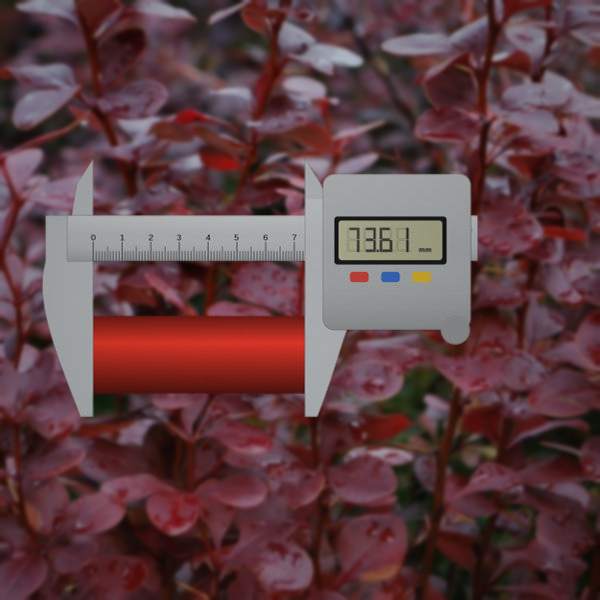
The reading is 73.61mm
